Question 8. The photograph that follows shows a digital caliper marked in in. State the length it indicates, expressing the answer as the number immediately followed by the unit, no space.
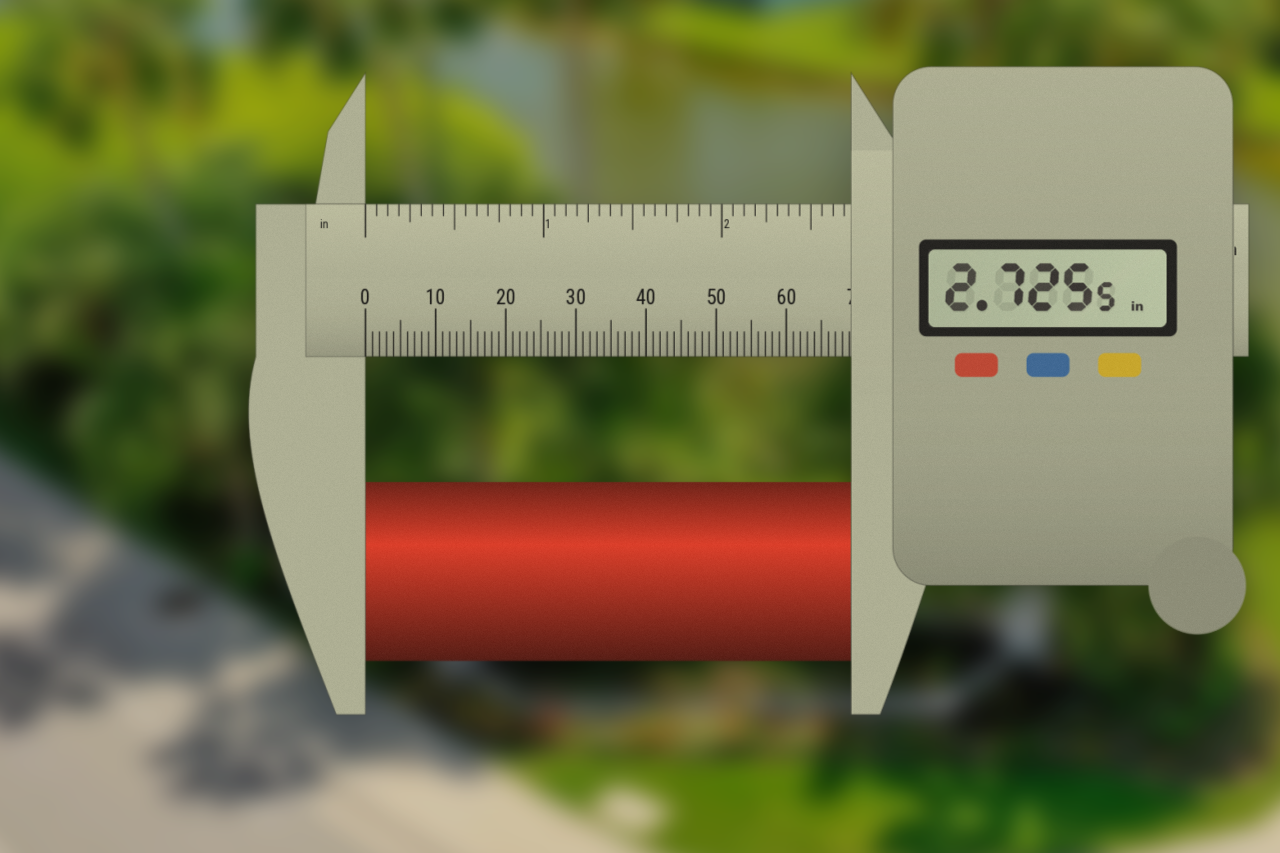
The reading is 2.7255in
